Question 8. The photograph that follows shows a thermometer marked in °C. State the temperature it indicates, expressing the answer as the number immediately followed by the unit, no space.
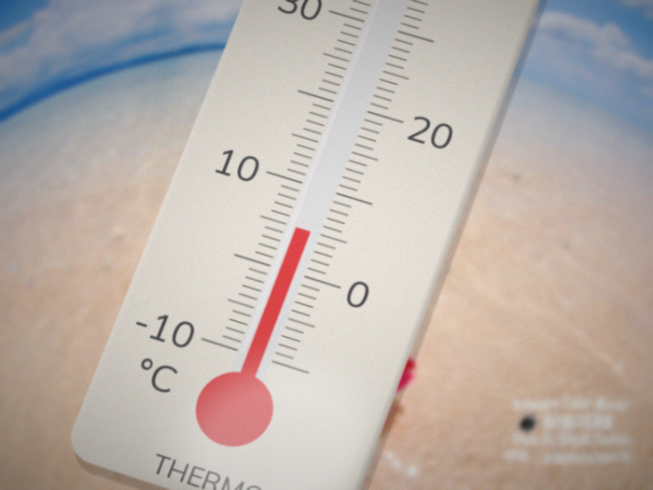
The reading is 5°C
